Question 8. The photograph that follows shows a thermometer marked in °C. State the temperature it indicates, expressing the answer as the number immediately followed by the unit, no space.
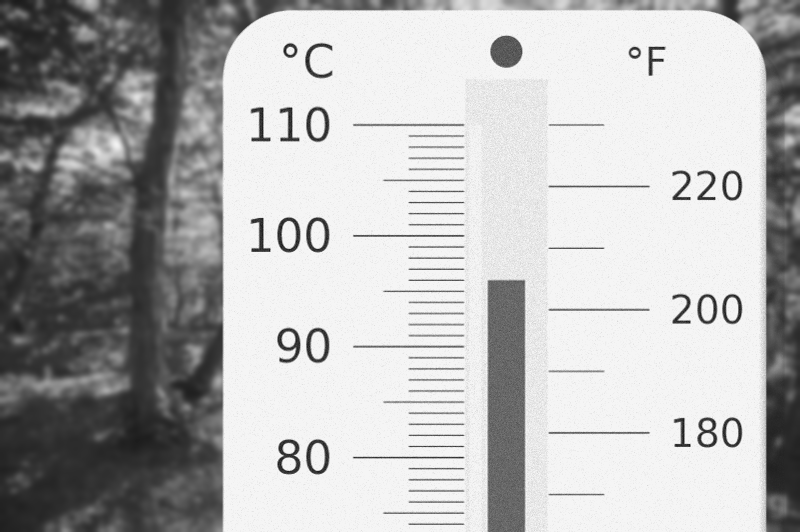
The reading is 96°C
